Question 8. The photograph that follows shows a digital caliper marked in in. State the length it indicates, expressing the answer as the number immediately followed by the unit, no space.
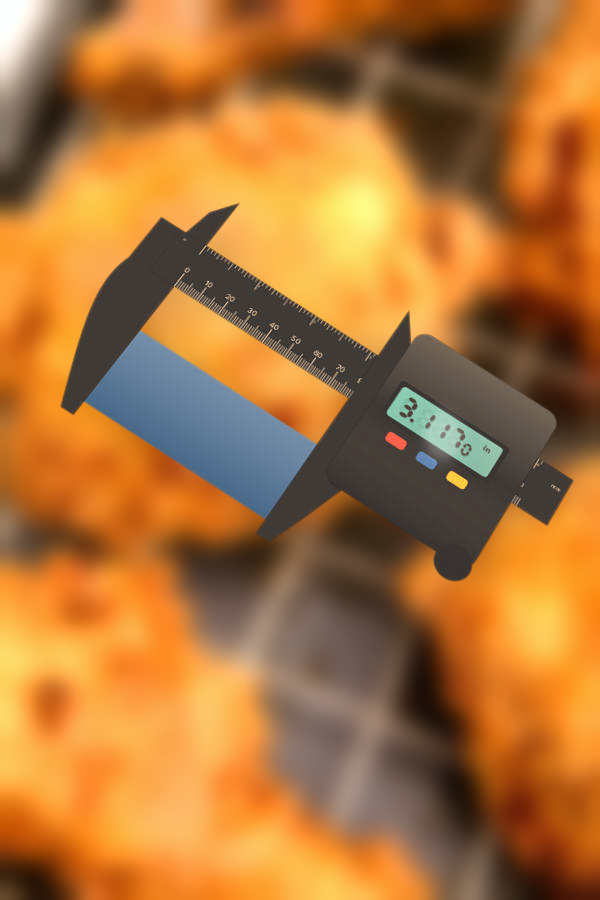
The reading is 3.1170in
